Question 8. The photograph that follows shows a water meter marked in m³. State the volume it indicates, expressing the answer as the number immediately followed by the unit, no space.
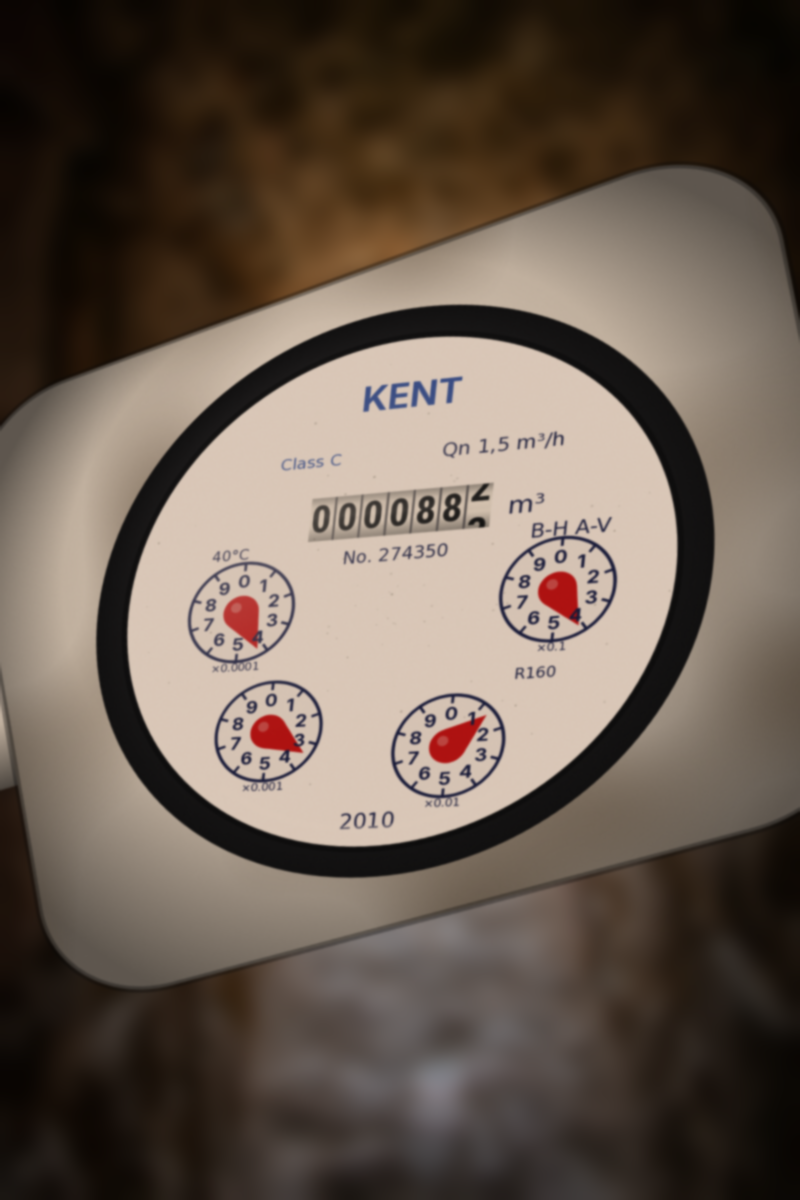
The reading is 882.4134m³
